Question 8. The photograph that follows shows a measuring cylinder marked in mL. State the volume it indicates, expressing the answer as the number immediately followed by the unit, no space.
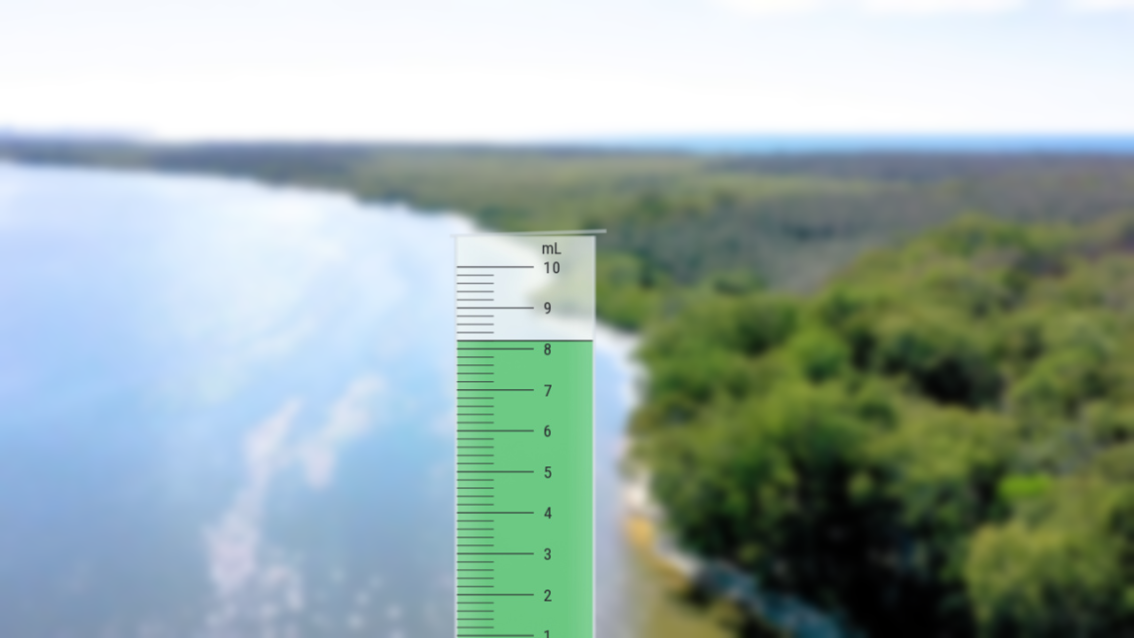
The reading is 8.2mL
